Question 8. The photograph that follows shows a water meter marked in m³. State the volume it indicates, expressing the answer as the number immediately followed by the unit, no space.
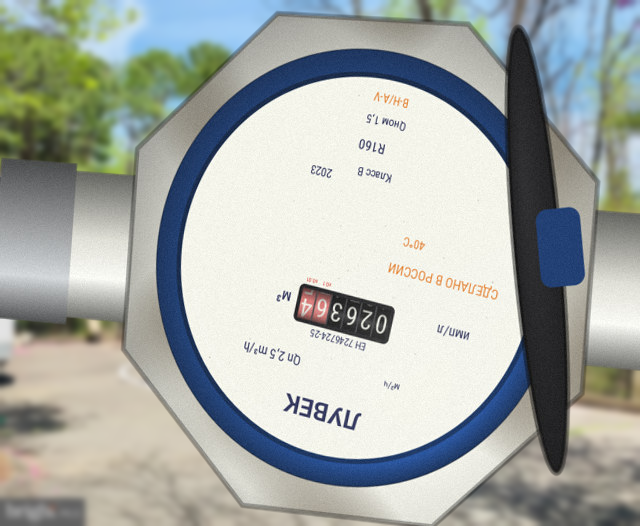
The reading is 263.64m³
